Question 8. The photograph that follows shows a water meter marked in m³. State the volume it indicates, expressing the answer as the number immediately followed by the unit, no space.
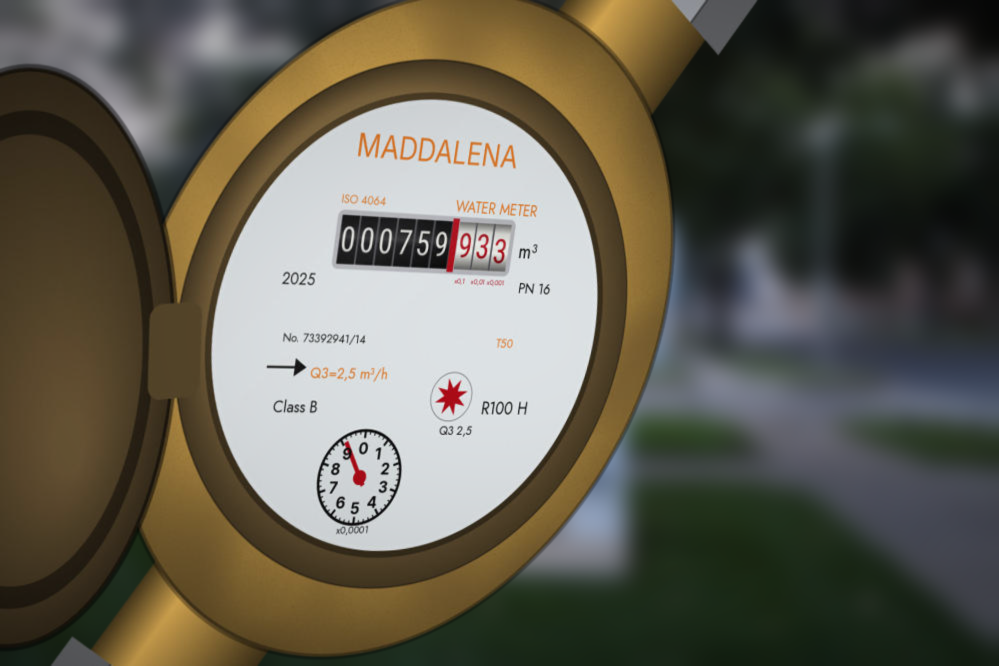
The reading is 759.9329m³
